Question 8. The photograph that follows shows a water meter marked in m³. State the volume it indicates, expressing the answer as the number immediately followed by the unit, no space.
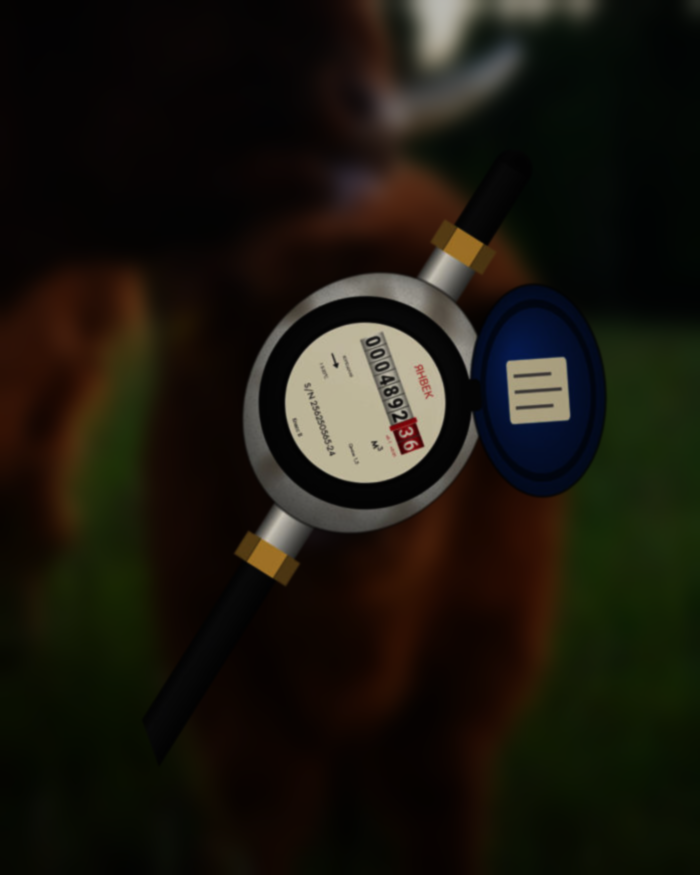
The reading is 4892.36m³
